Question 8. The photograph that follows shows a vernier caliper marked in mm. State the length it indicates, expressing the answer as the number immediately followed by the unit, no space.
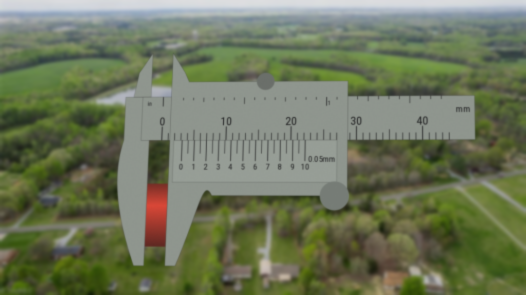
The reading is 3.2mm
